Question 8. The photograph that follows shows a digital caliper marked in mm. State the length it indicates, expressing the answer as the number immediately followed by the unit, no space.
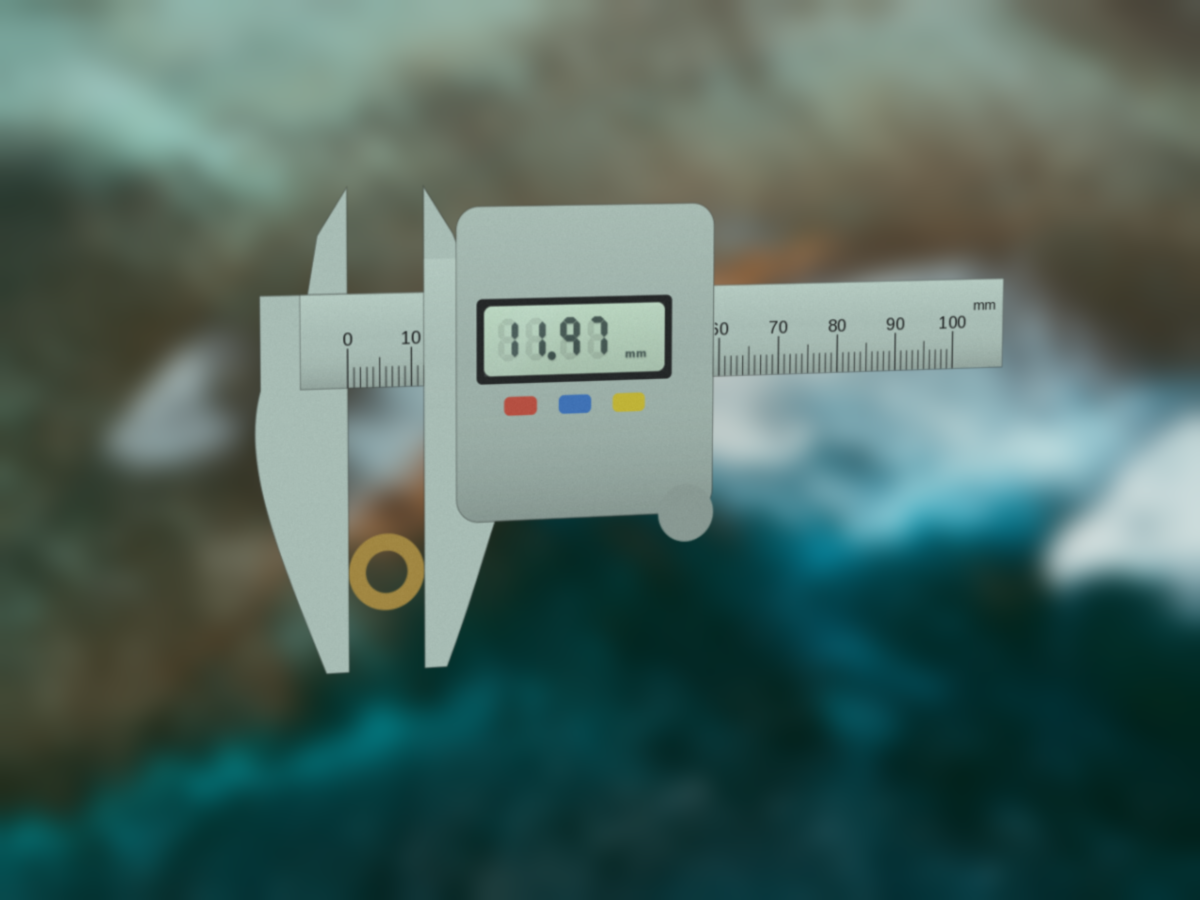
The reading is 11.97mm
